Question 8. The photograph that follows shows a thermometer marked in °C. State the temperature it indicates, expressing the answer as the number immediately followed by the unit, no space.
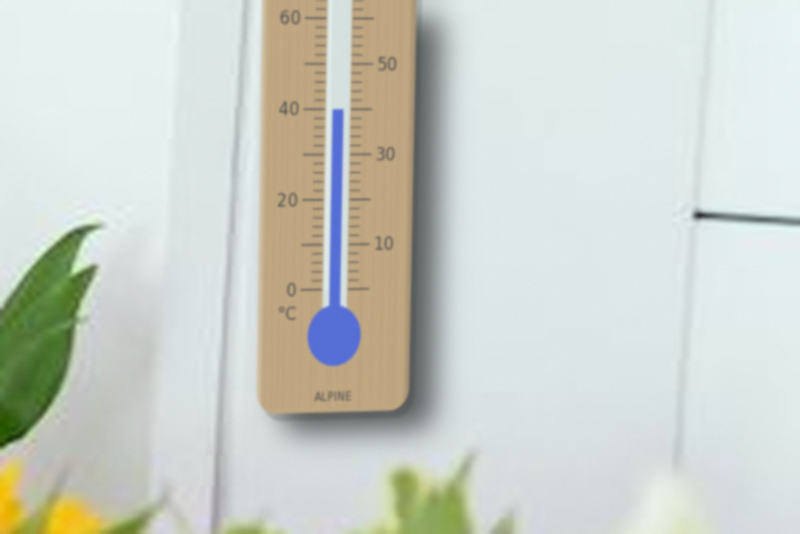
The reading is 40°C
